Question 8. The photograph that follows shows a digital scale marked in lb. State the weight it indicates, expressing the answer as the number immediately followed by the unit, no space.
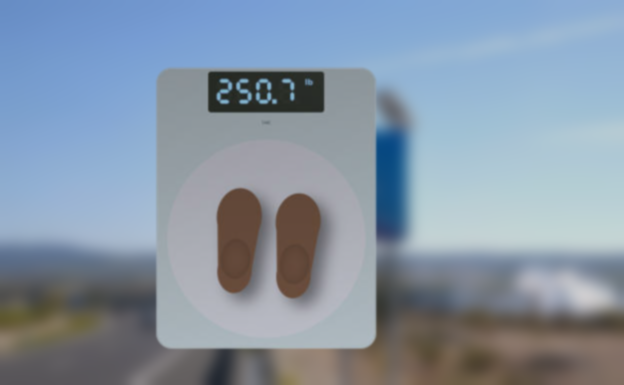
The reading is 250.7lb
